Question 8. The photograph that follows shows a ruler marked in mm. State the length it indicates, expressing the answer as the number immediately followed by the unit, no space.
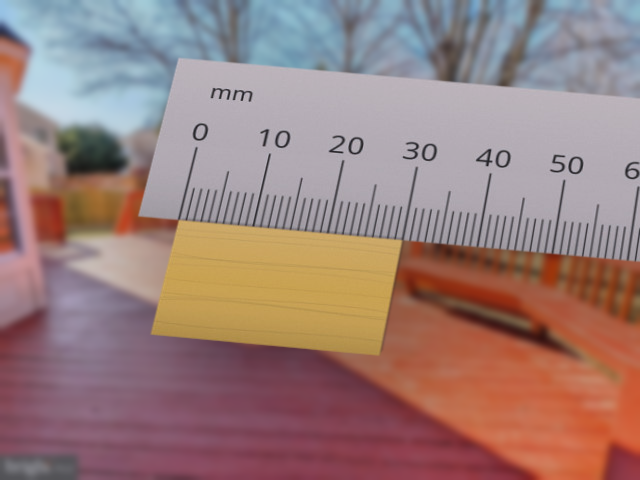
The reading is 30mm
